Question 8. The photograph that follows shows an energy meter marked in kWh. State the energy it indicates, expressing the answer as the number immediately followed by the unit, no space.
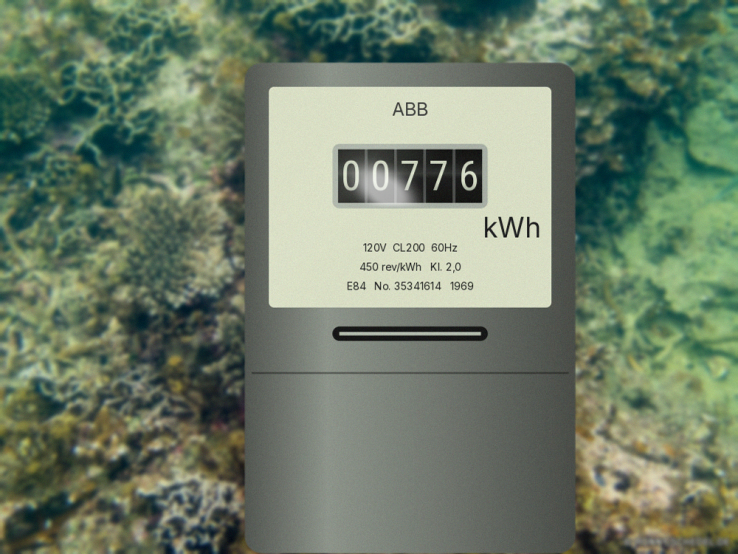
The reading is 776kWh
